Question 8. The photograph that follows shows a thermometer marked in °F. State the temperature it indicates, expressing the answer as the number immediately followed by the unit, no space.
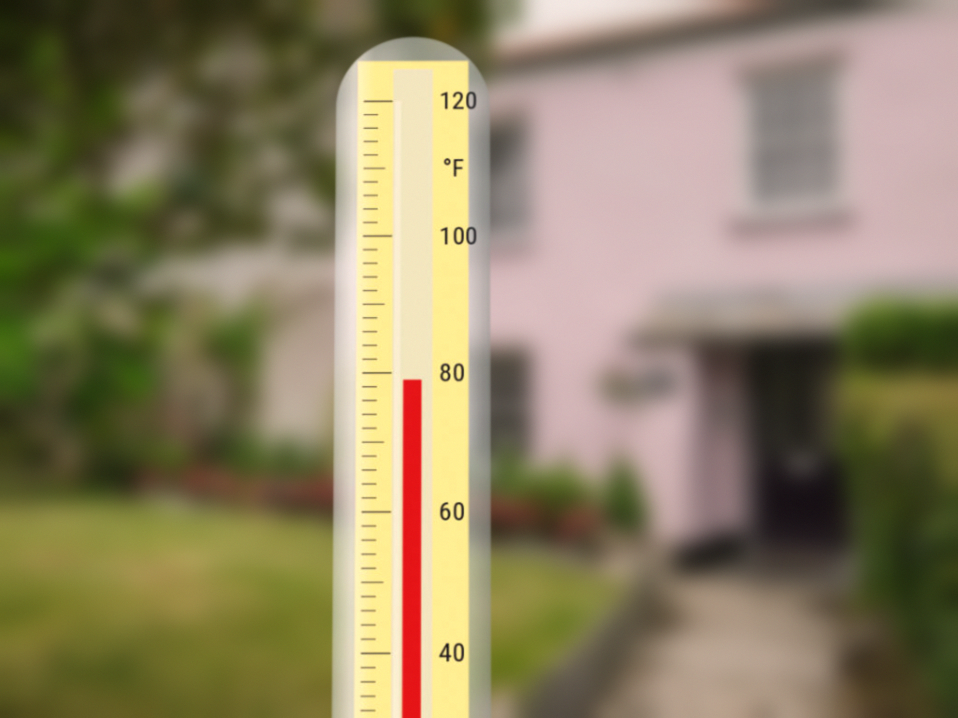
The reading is 79°F
